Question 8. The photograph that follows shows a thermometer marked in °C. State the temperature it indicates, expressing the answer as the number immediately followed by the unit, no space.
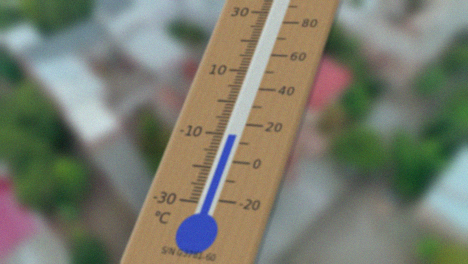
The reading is -10°C
